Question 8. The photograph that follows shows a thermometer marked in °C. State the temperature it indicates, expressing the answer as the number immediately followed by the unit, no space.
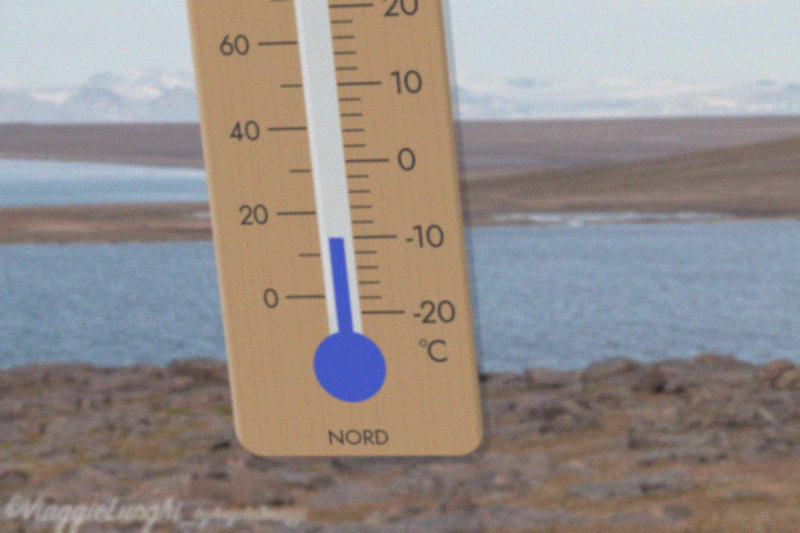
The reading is -10°C
